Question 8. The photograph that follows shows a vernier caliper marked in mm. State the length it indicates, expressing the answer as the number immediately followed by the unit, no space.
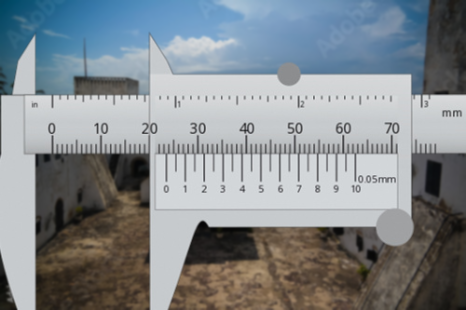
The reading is 23.5mm
